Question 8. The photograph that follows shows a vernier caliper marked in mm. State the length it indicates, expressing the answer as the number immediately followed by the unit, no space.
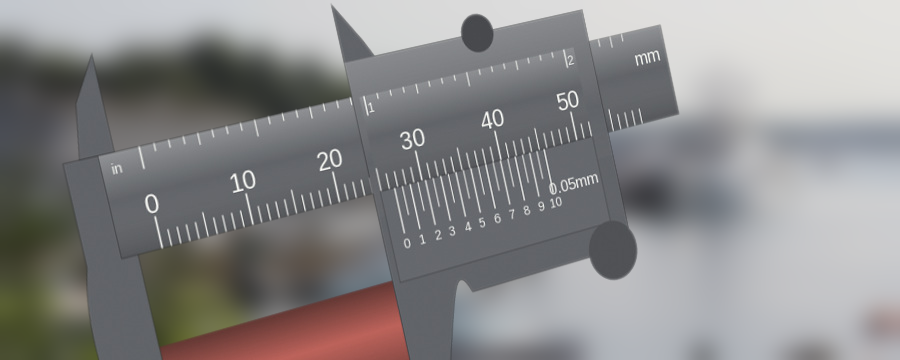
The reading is 26.6mm
